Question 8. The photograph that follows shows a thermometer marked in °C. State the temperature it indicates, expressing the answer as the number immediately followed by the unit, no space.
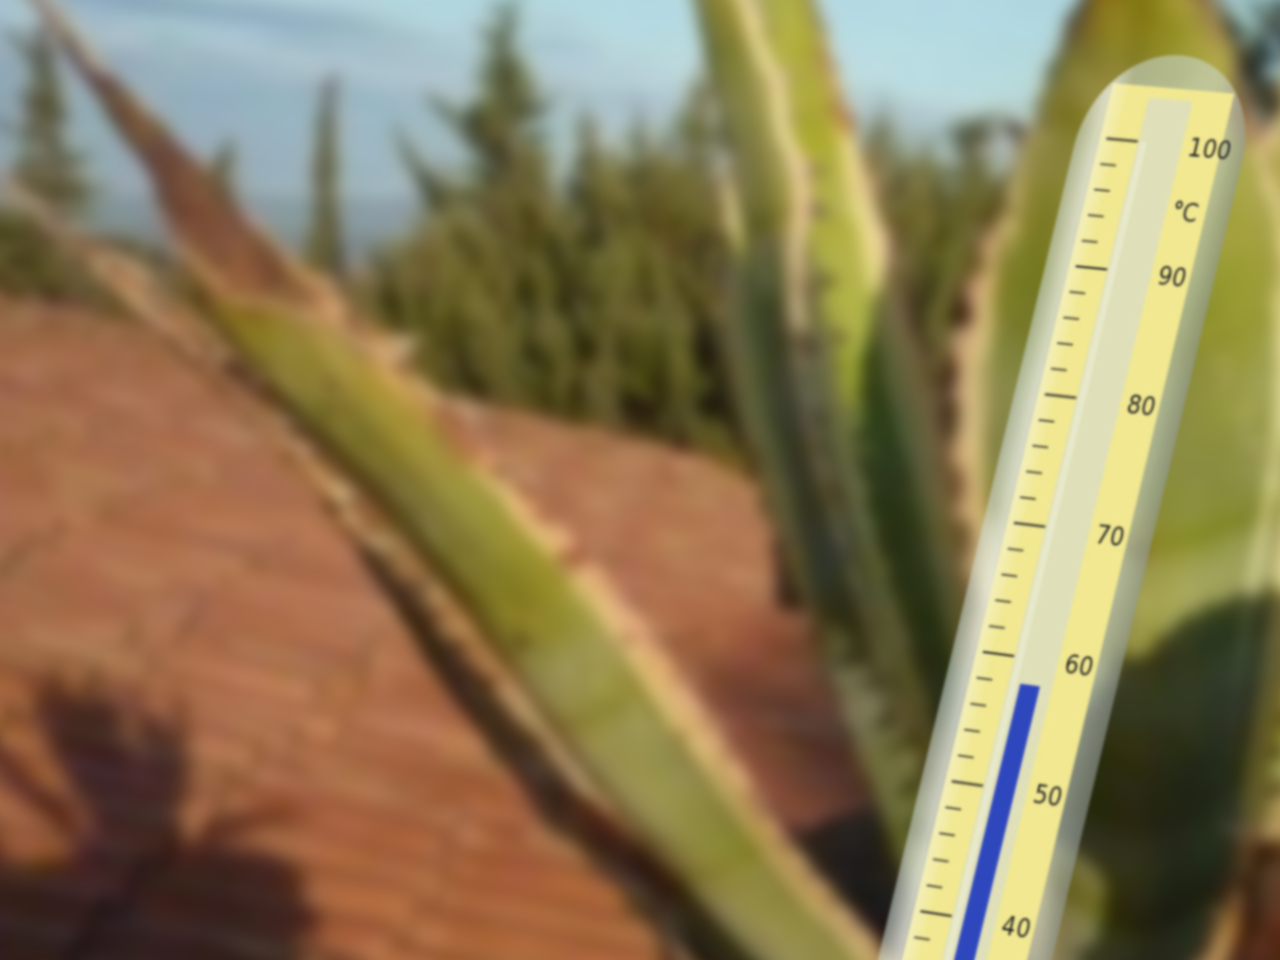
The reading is 58°C
